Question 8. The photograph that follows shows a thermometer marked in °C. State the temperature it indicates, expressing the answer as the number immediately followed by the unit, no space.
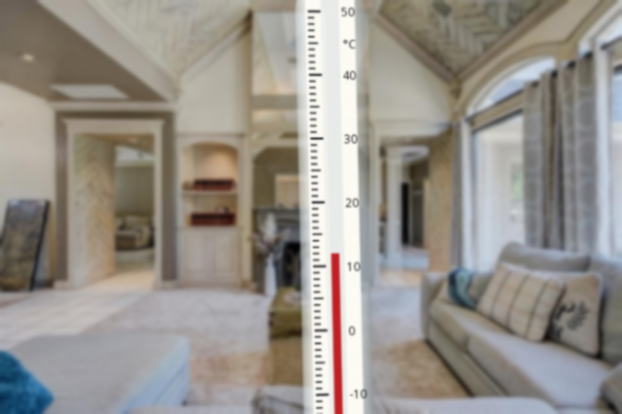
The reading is 12°C
